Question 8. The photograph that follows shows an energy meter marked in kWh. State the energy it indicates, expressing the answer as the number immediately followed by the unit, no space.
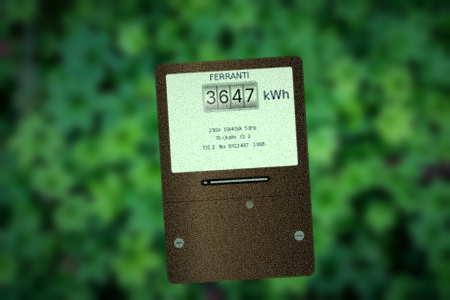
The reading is 3647kWh
